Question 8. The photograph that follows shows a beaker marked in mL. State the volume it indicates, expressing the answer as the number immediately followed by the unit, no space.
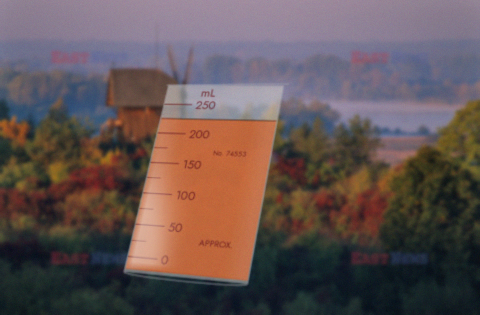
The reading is 225mL
